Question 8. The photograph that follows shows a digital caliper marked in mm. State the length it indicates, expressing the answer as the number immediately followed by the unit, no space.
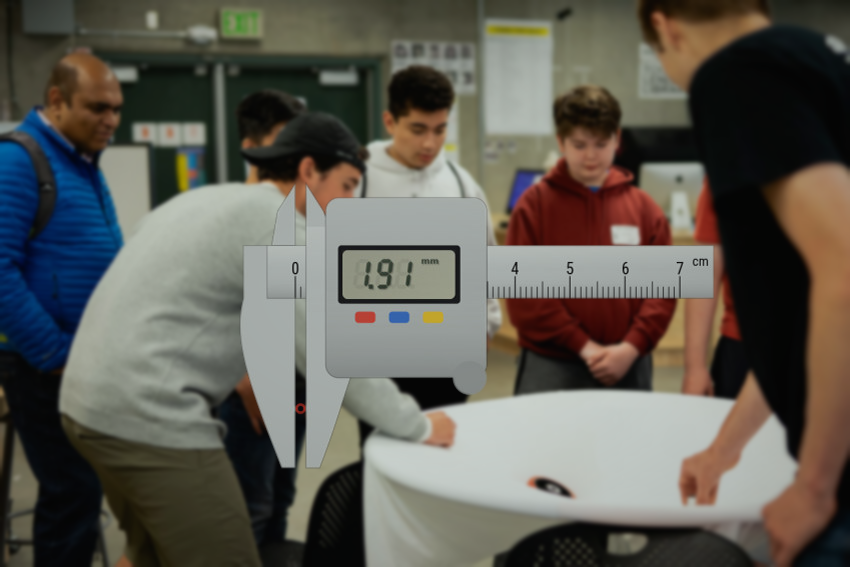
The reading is 1.91mm
